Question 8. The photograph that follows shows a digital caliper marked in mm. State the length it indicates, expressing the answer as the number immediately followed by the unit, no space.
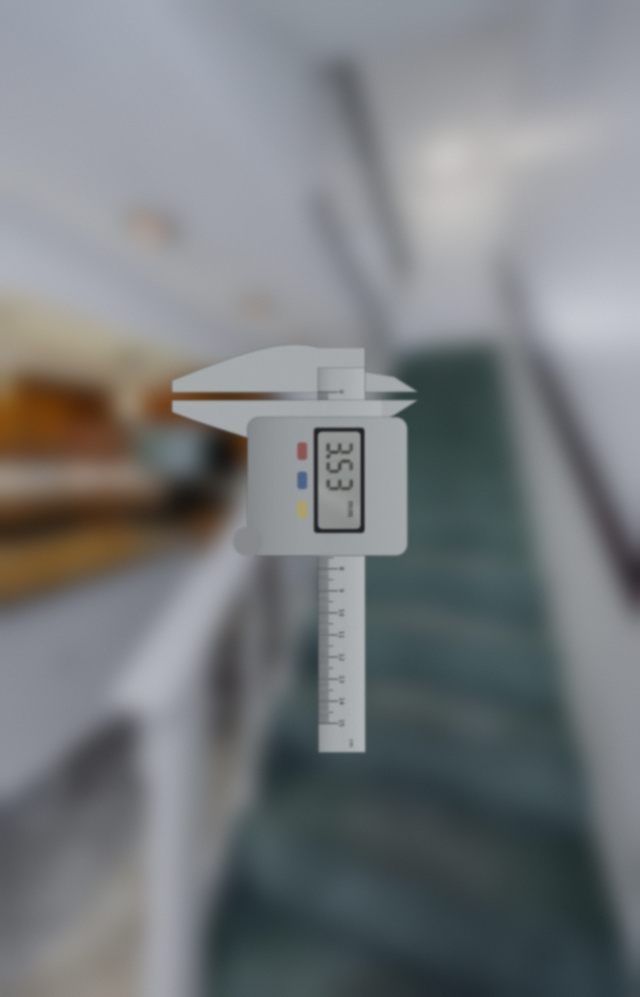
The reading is 3.53mm
